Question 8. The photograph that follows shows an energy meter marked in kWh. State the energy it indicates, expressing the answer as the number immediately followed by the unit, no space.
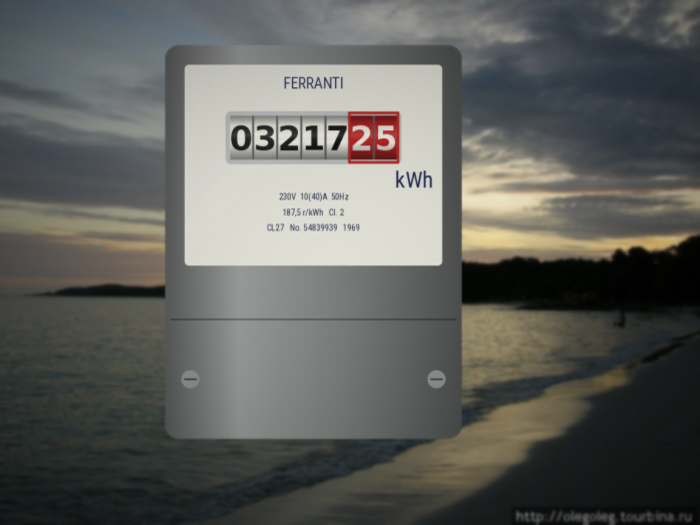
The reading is 3217.25kWh
